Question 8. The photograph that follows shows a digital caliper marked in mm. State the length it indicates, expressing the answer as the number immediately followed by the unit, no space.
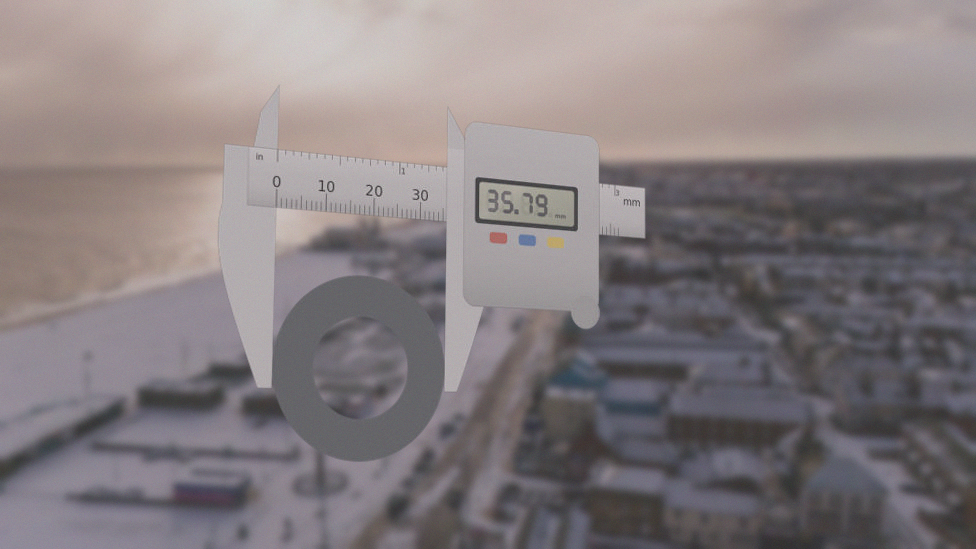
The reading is 35.79mm
